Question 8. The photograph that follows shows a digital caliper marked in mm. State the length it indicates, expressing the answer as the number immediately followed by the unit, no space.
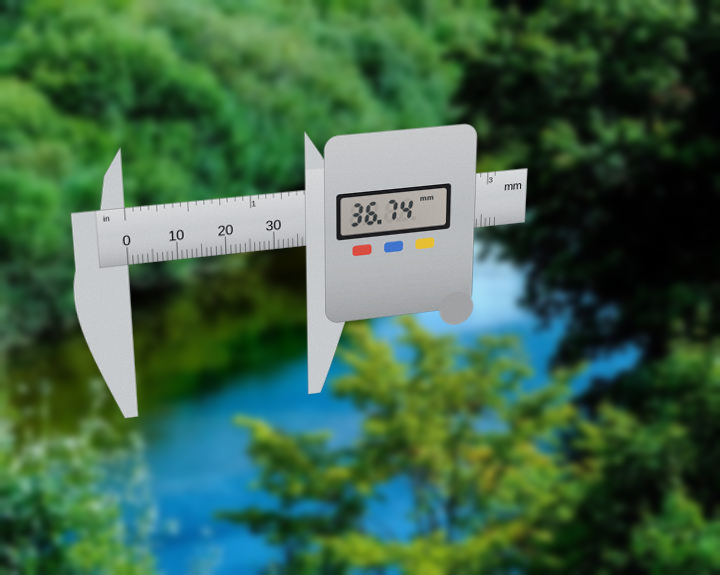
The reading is 36.74mm
